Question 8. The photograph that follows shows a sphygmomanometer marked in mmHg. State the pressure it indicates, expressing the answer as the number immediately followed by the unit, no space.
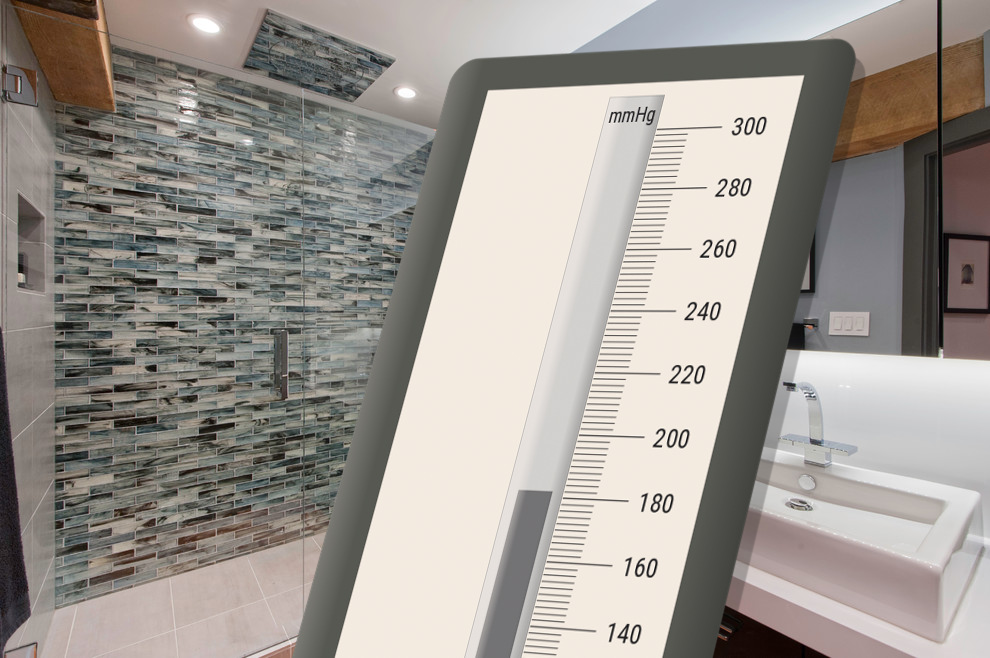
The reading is 182mmHg
